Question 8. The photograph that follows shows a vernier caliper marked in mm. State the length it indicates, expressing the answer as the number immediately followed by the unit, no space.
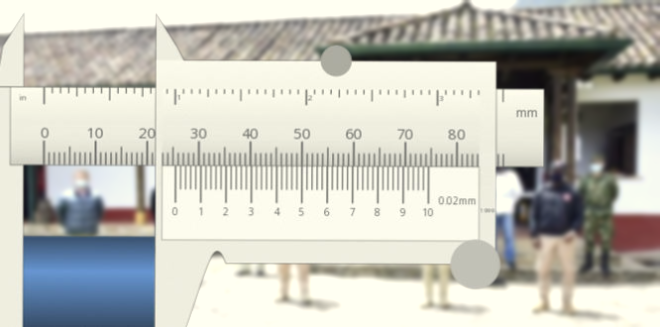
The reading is 25.5mm
